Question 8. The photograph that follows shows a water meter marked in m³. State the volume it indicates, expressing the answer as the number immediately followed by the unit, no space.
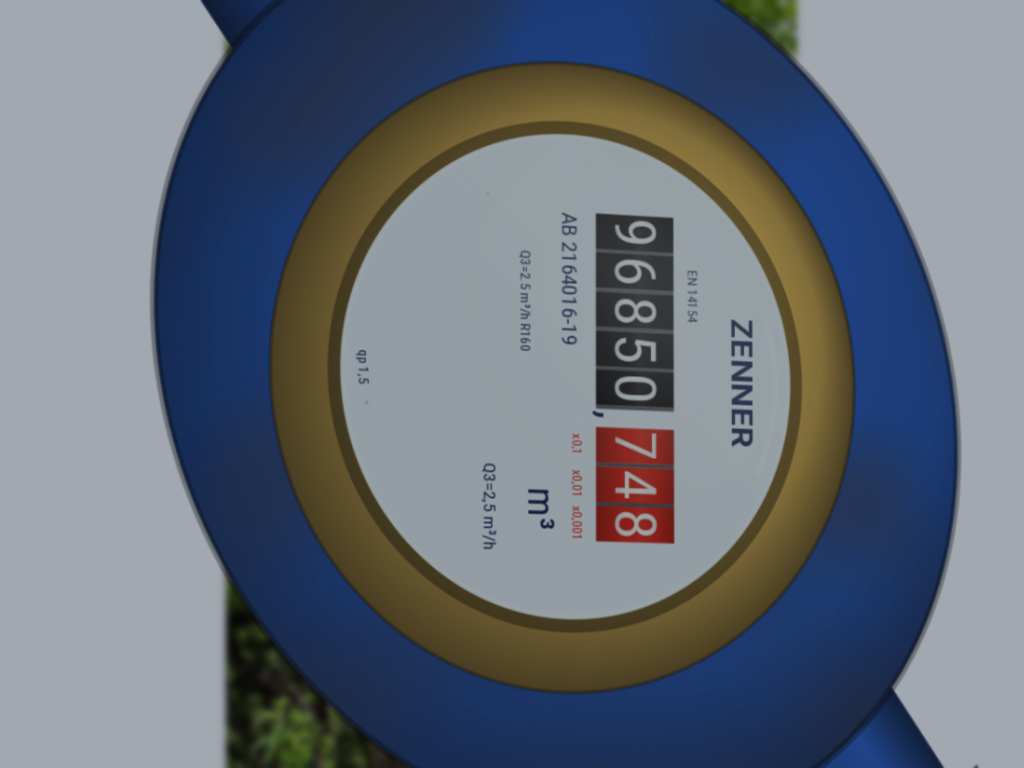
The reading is 96850.748m³
